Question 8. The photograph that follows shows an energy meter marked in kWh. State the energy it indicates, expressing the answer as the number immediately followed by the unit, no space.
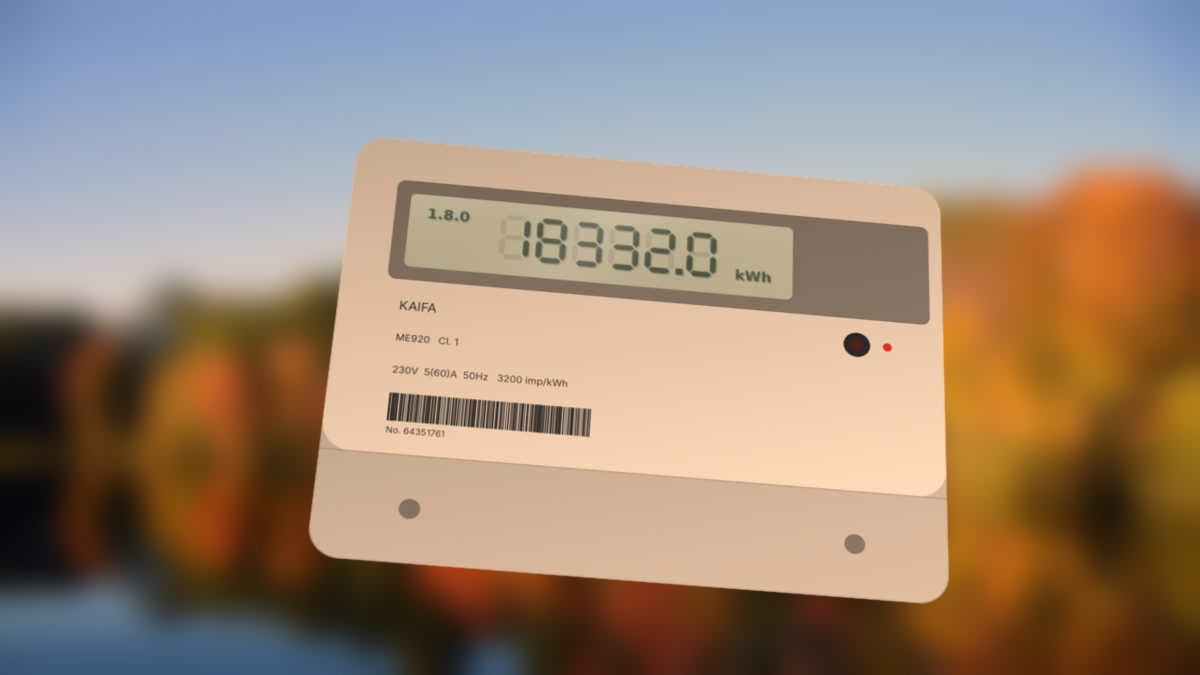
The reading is 18332.0kWh
